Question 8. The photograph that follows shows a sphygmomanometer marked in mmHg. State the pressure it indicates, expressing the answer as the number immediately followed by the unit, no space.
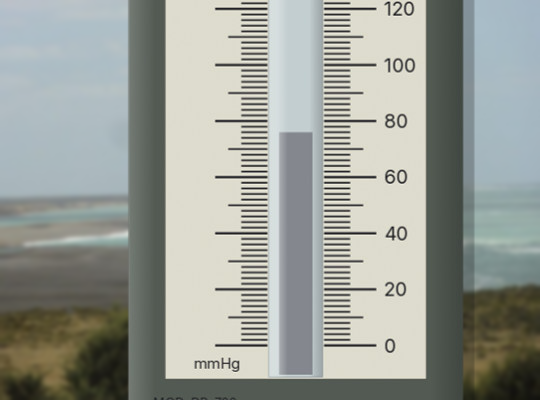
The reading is 76mmHg
